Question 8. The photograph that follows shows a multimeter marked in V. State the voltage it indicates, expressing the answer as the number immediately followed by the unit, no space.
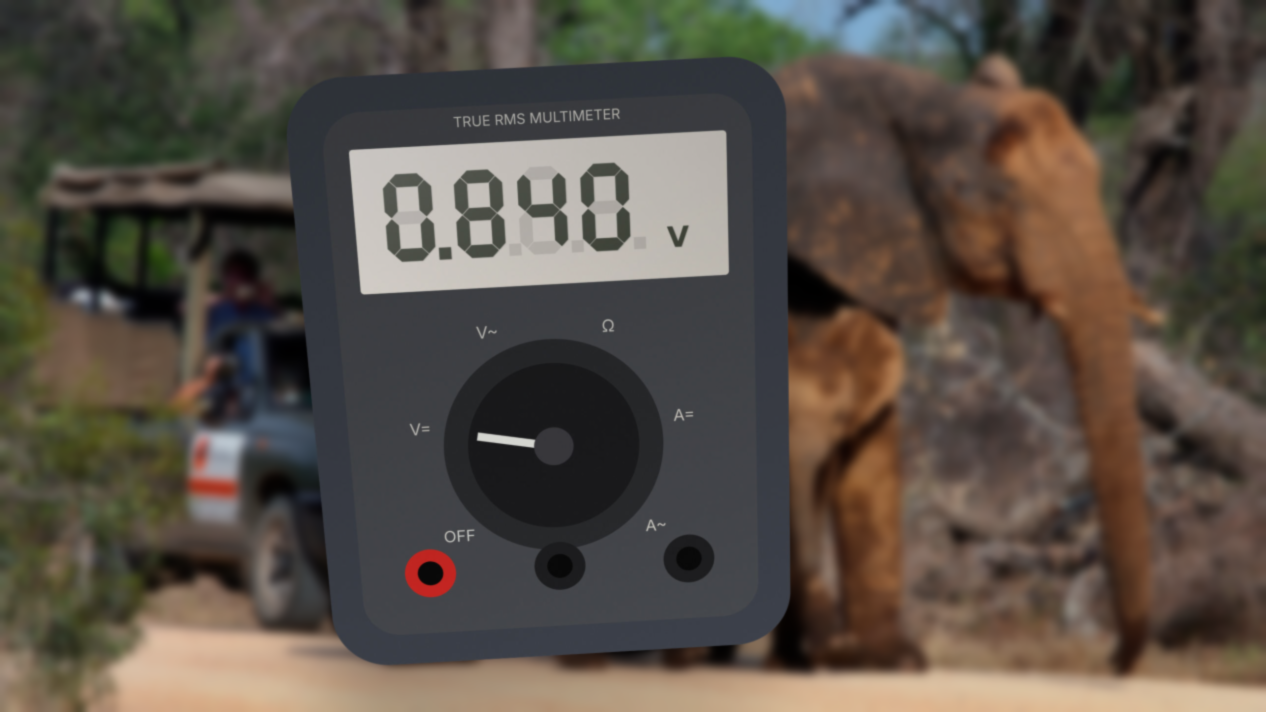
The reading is 0.840V
